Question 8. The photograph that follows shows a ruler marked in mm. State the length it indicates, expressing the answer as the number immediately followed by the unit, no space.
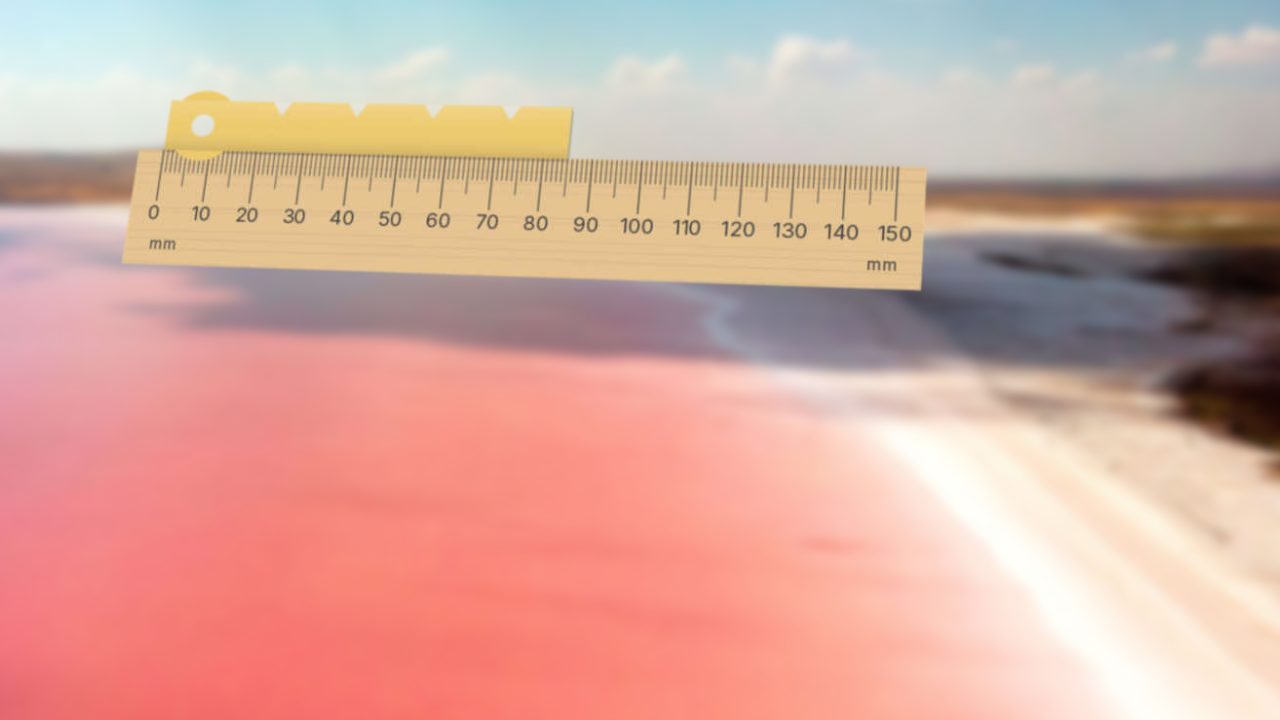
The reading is 85mm
